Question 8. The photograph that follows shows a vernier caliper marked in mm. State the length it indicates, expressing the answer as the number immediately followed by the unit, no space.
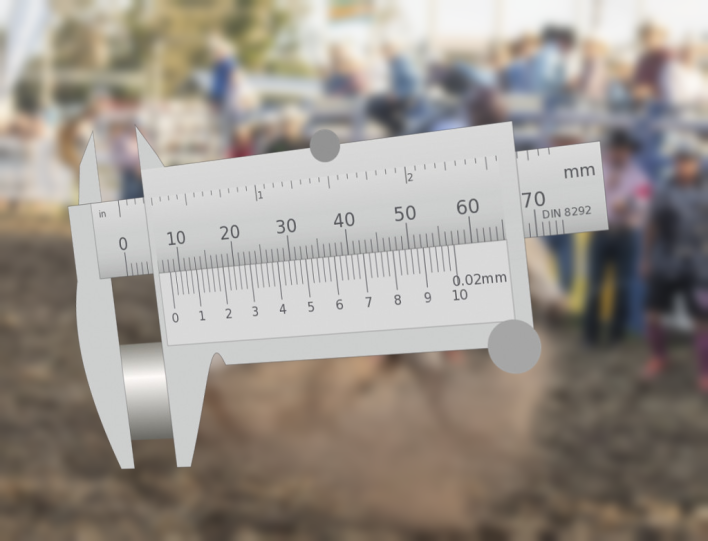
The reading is 8.2mm
